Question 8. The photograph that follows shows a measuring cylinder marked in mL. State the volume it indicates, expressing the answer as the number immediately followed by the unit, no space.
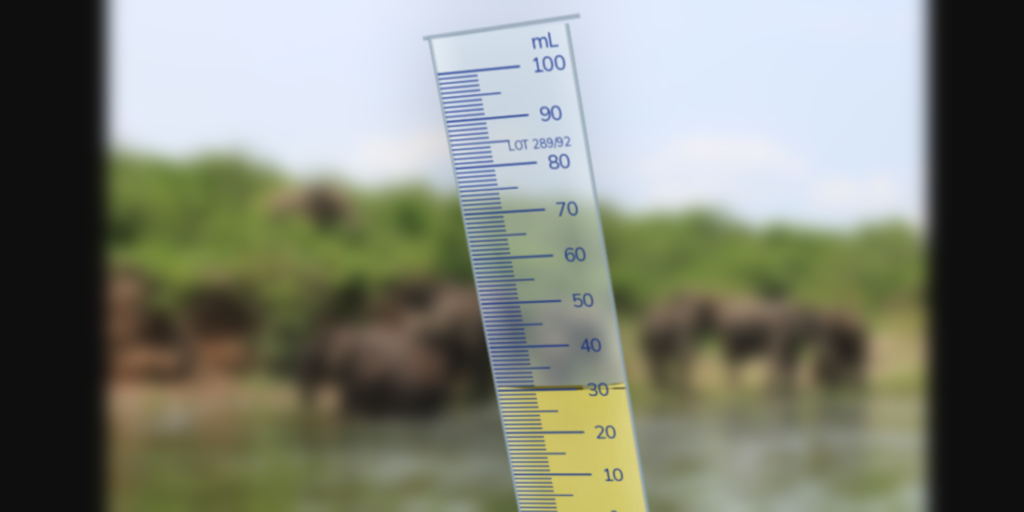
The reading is 30mL
